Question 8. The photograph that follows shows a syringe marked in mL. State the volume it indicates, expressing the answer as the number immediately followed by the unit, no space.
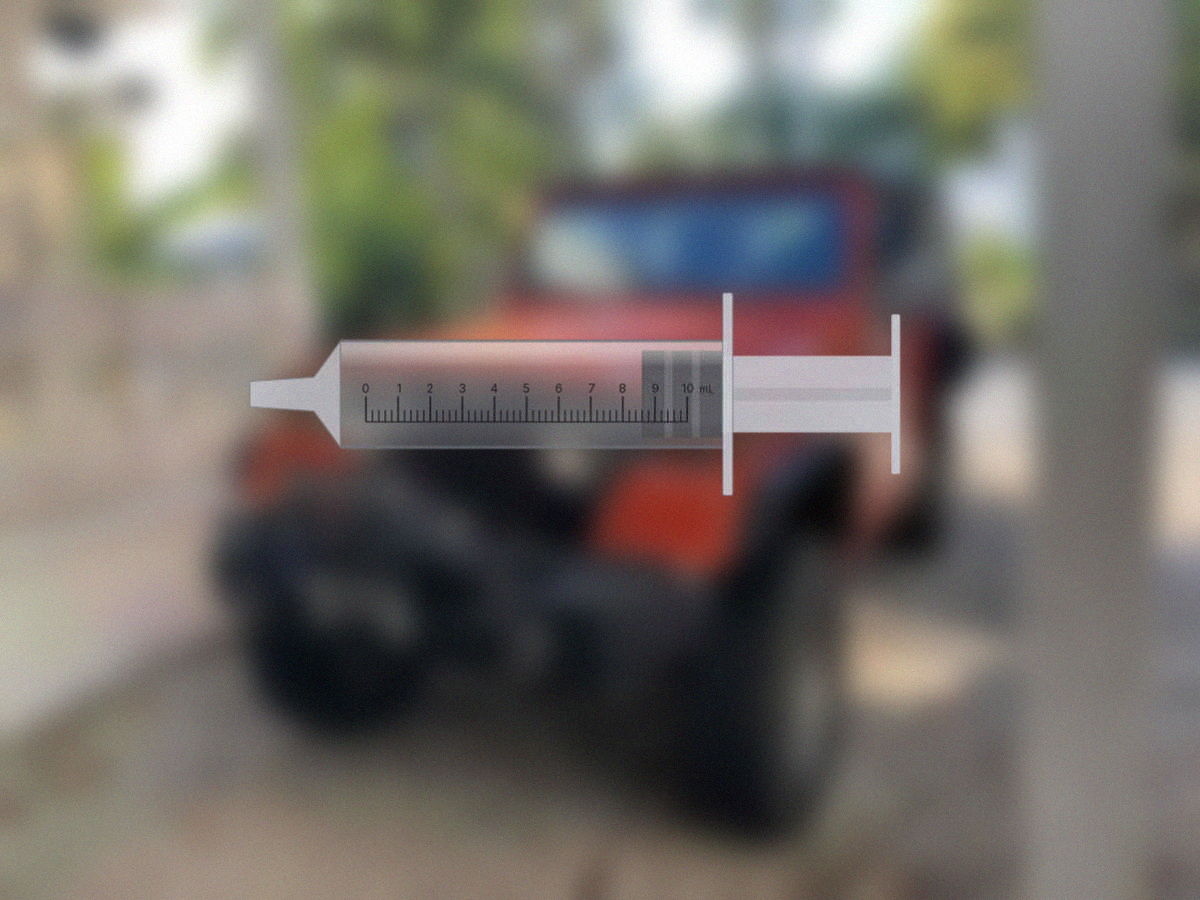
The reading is 8.6mL
